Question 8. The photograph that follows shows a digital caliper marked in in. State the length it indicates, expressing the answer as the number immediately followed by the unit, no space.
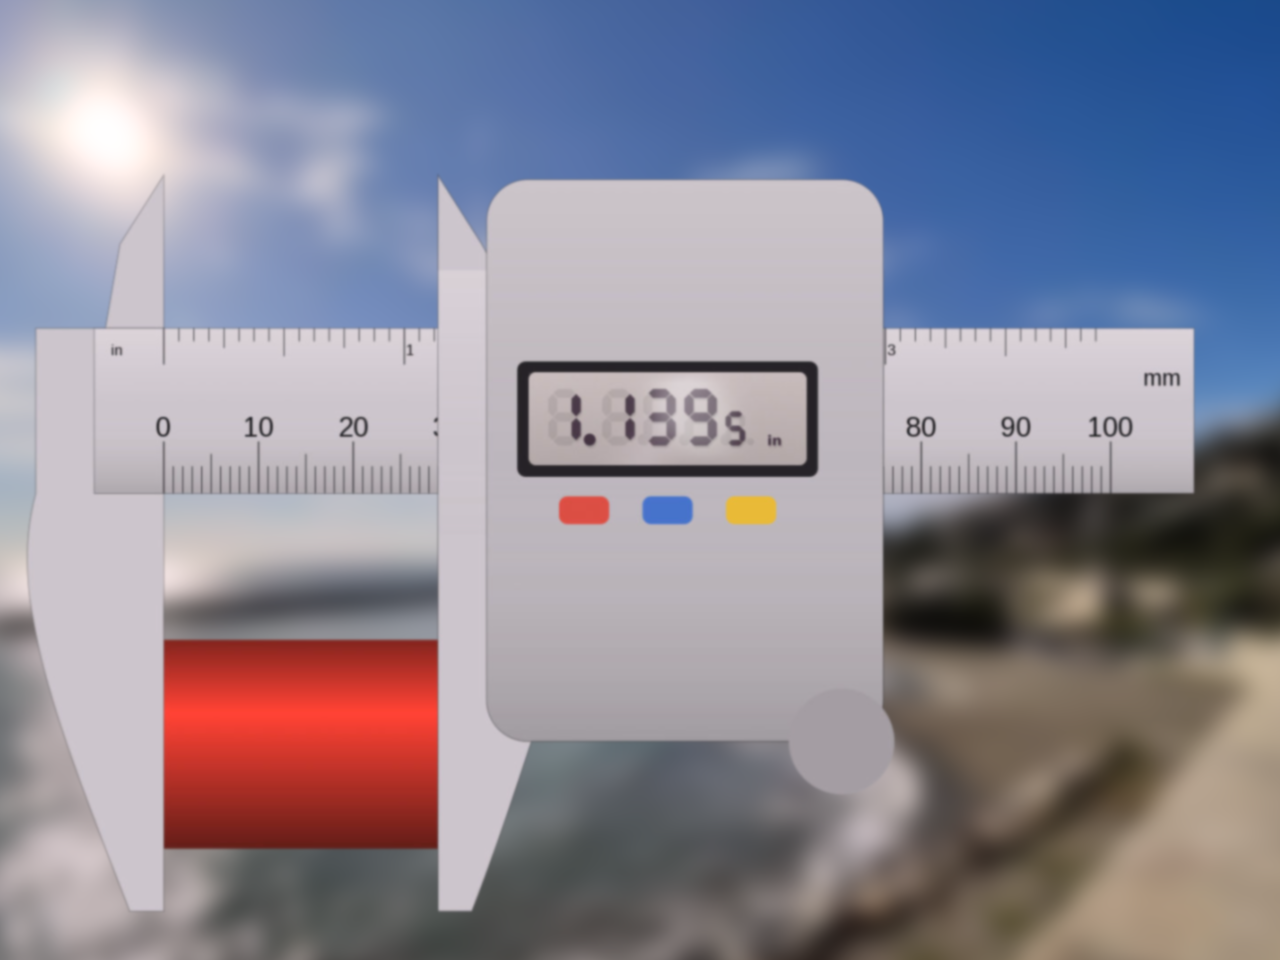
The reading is 1.1395in
